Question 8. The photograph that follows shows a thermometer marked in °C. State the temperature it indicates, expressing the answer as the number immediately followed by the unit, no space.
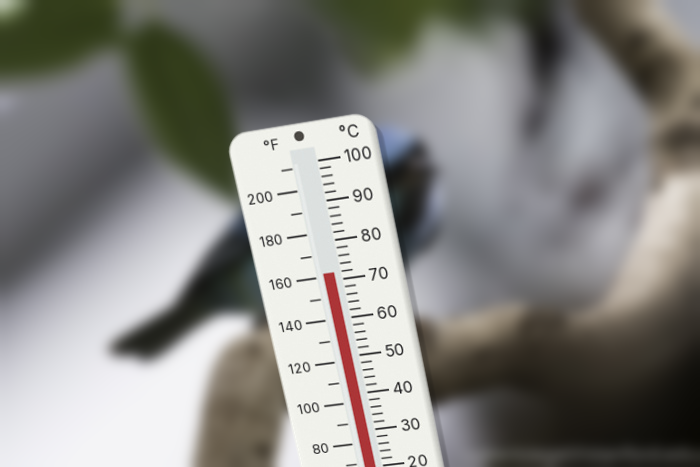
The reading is 72°C
